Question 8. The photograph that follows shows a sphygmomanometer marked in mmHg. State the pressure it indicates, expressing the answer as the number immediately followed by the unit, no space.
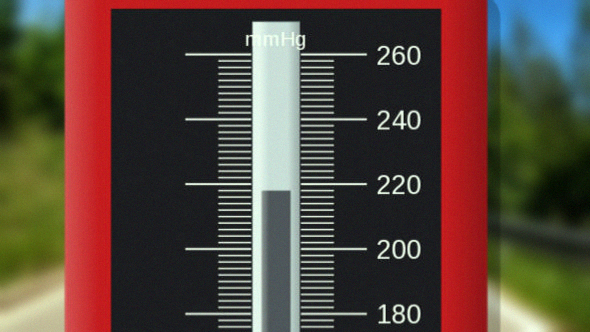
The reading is 218mmHg
